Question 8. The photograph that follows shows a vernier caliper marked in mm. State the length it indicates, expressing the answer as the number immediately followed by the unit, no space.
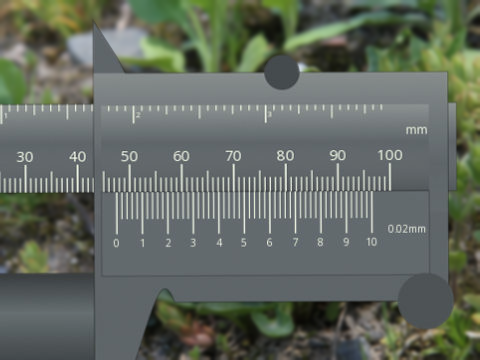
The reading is 47.5mm
